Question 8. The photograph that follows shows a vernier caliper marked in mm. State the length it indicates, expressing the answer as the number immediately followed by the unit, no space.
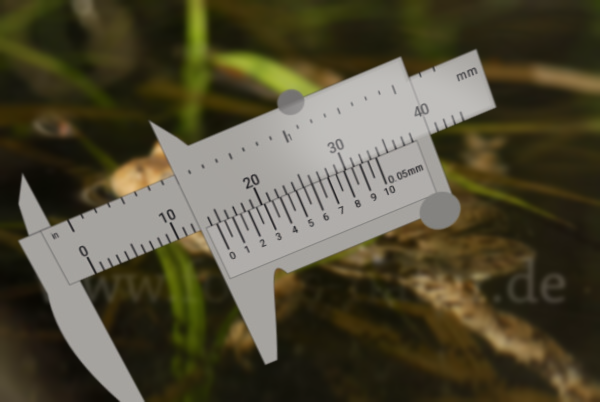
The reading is 14.6mm
